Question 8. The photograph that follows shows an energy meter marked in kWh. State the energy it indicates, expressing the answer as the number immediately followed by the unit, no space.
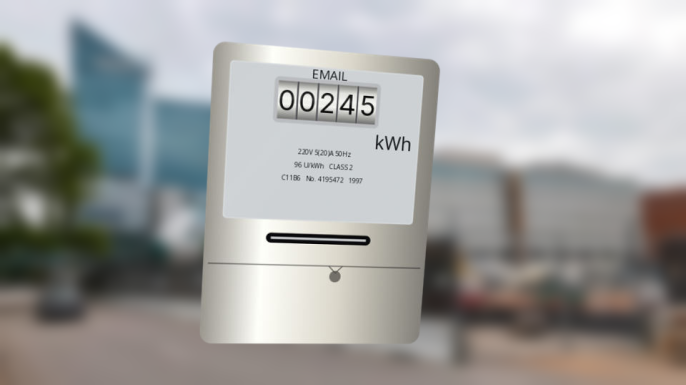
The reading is 245kWh
